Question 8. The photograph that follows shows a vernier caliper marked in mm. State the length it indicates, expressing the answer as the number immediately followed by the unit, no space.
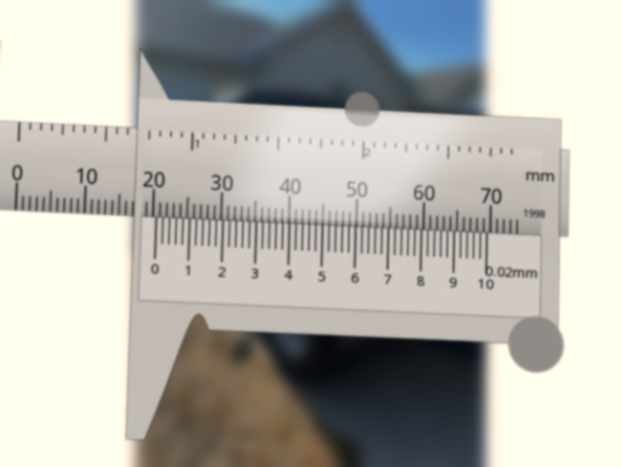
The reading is 20.5mm
